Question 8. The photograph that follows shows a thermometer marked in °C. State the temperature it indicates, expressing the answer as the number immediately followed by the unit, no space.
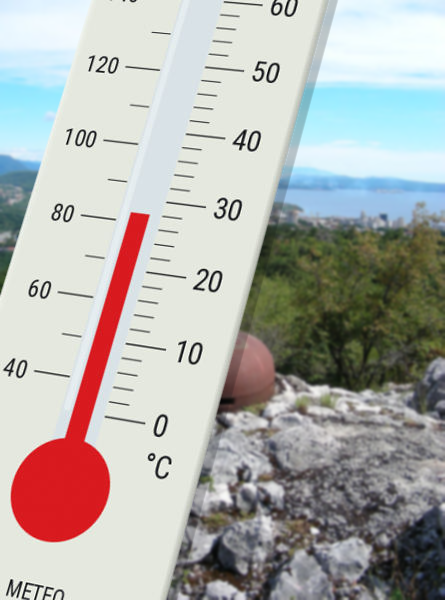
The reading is 28°C
